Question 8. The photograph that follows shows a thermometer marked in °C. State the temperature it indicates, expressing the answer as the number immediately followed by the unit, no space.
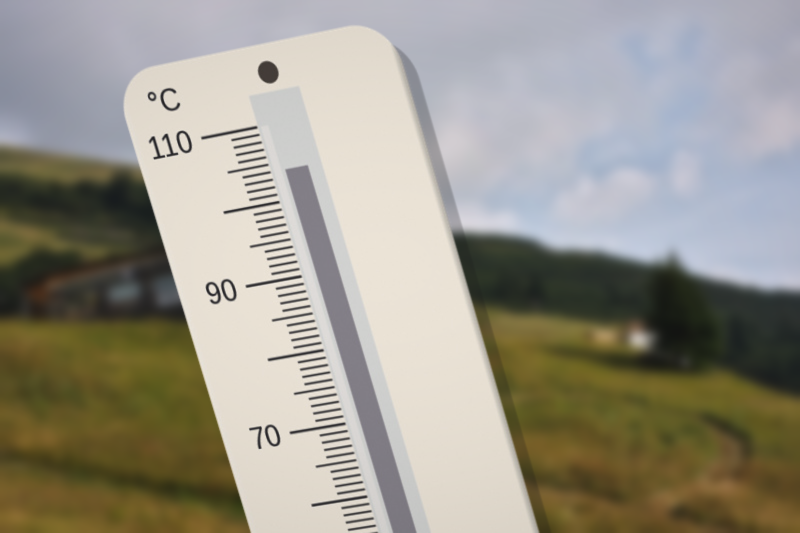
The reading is 104°C
